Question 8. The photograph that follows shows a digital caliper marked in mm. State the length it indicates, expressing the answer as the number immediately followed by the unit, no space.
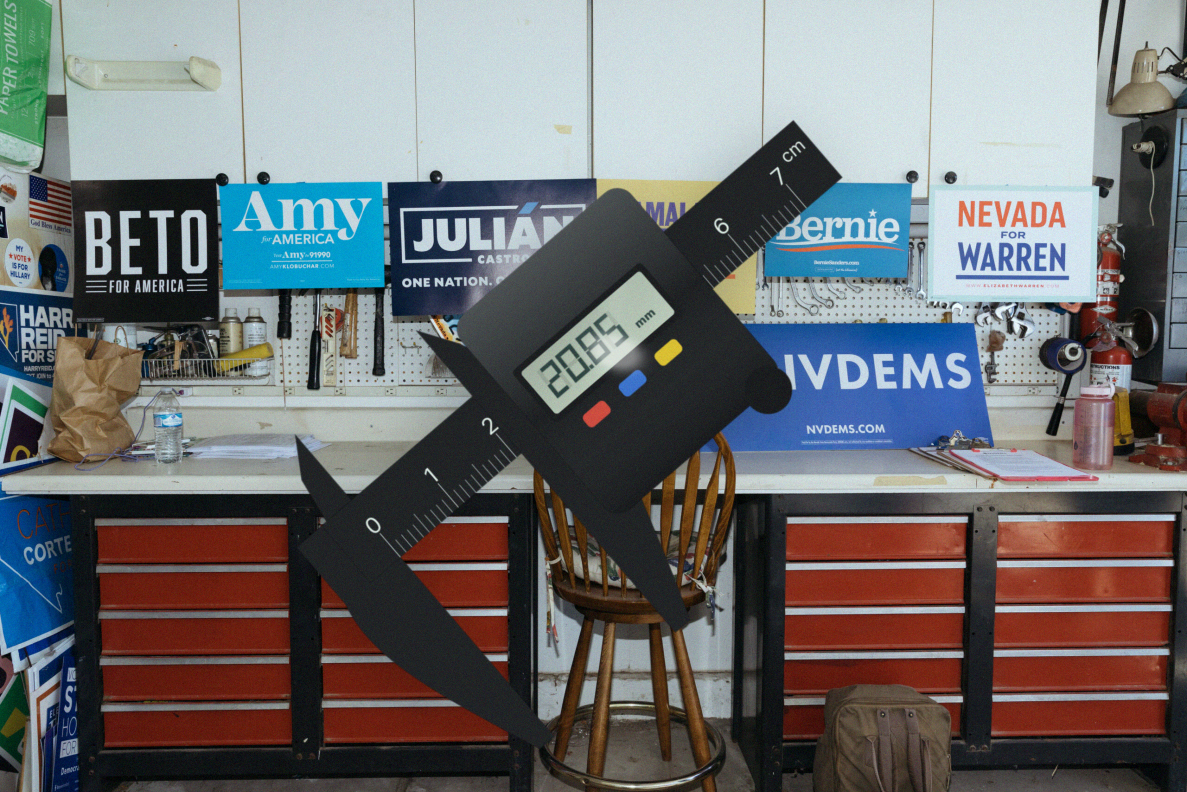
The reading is 20.85mm
